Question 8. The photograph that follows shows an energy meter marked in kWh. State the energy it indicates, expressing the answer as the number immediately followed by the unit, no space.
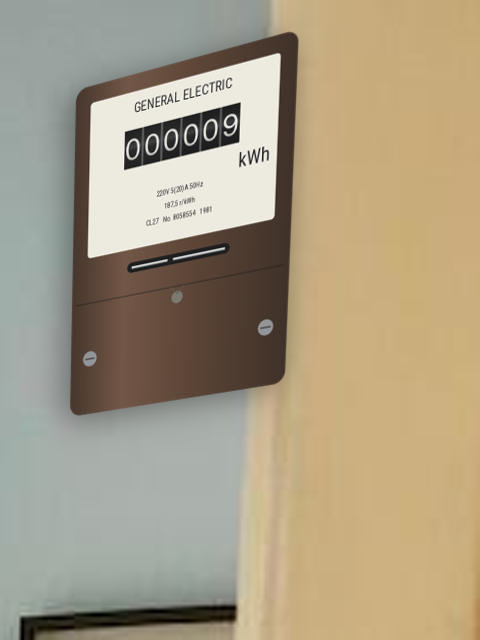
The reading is 9kWh
